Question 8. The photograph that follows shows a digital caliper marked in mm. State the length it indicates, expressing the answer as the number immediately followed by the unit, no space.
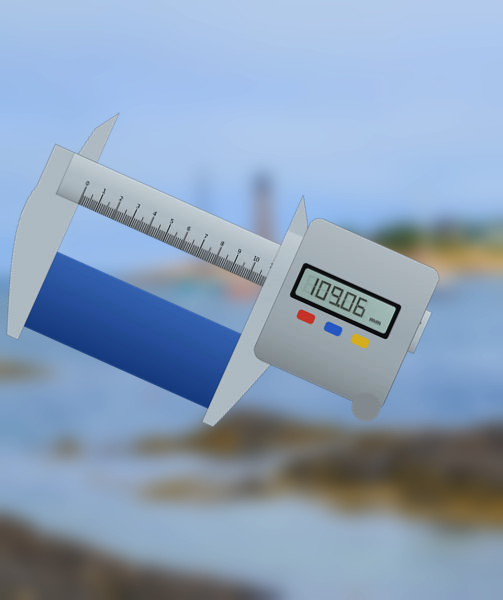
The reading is 109.06mm
